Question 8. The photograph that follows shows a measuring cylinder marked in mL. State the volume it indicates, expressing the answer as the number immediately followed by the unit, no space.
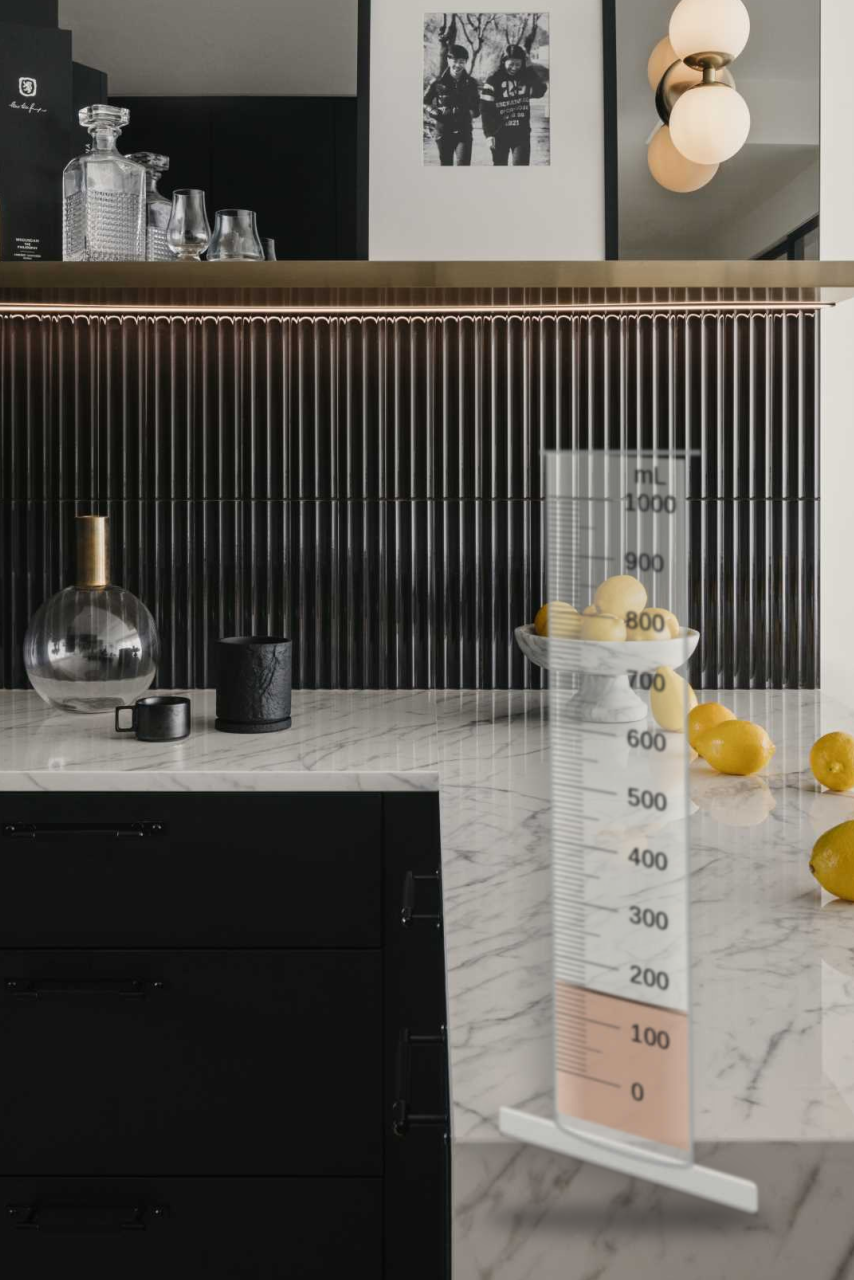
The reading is 150mL
